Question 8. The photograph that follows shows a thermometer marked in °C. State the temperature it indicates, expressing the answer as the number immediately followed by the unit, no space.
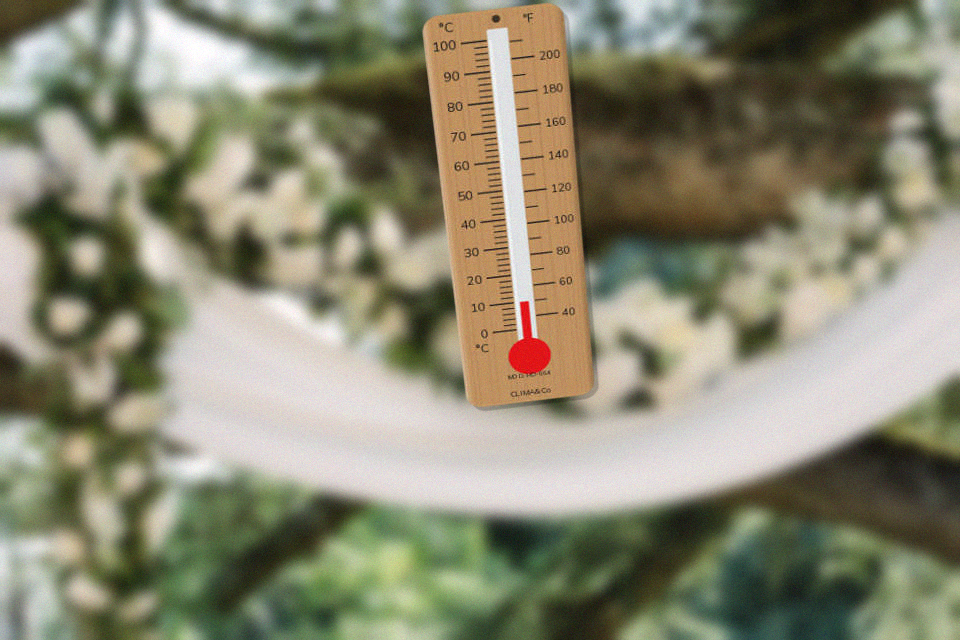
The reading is 10°C
